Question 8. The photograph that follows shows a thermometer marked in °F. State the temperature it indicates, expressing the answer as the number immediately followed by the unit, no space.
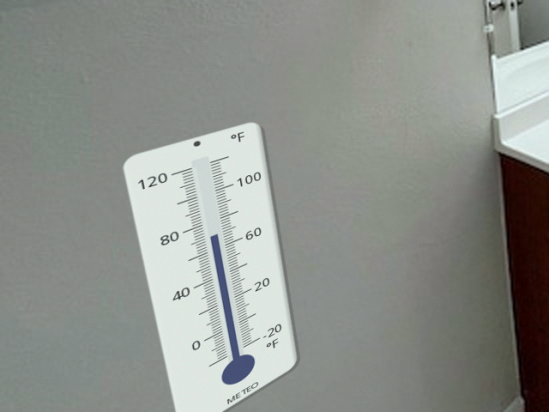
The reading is 70°F
